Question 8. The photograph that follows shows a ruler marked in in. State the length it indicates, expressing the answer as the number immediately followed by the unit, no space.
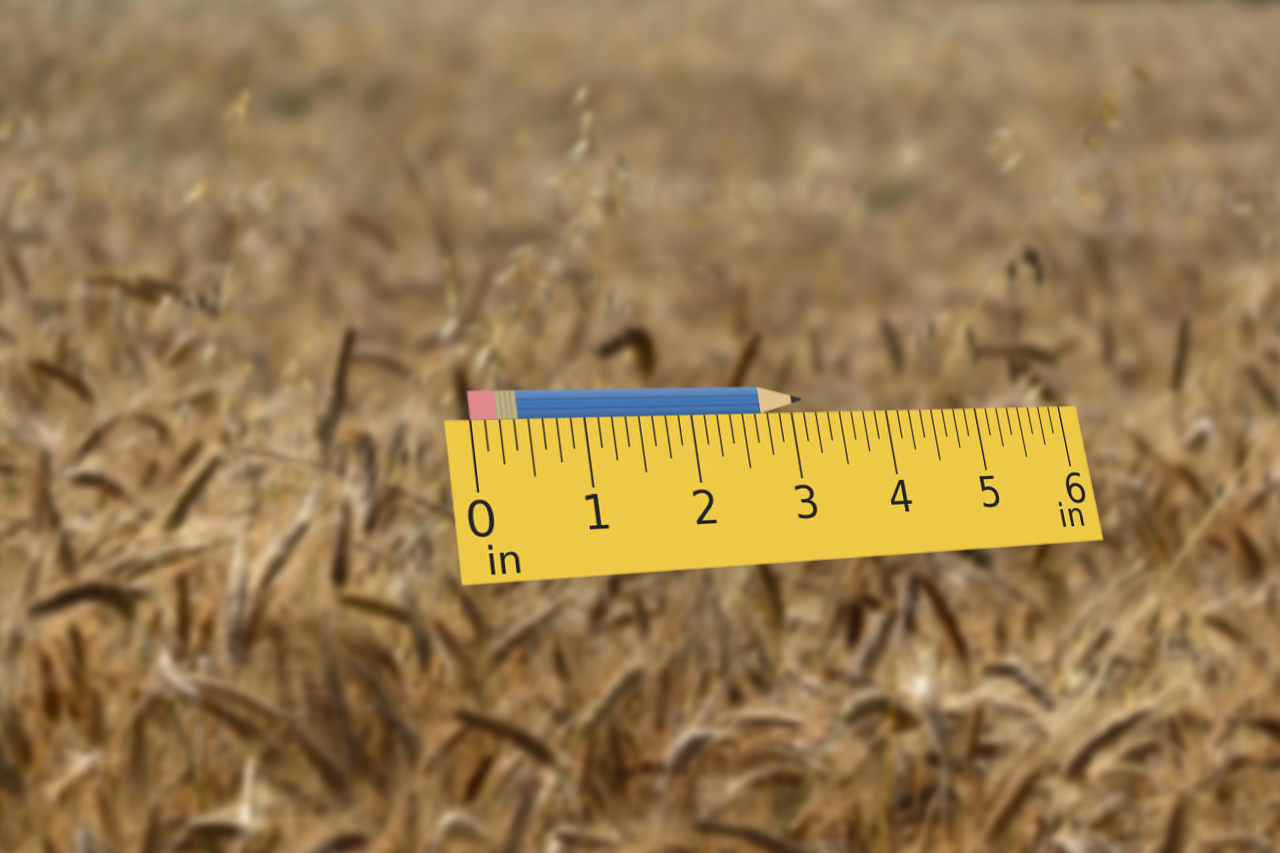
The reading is 3.125in
